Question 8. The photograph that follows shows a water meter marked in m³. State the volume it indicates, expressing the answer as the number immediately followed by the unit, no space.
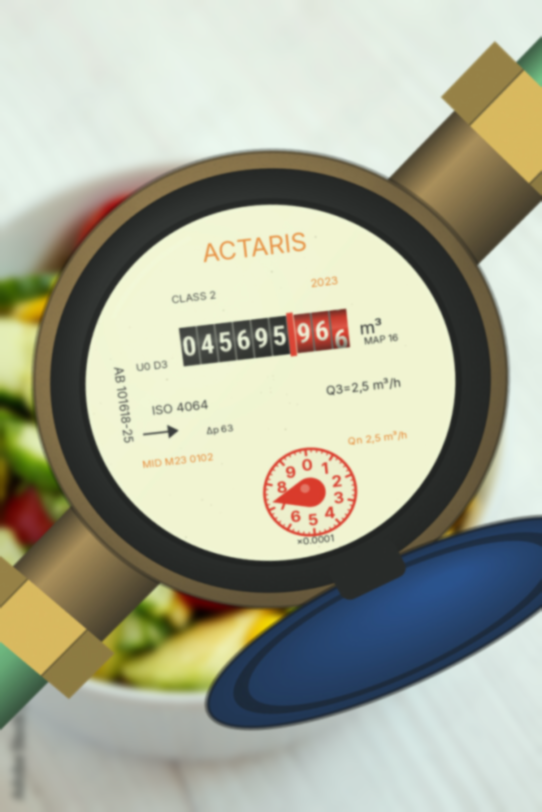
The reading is 45695.9657m³
